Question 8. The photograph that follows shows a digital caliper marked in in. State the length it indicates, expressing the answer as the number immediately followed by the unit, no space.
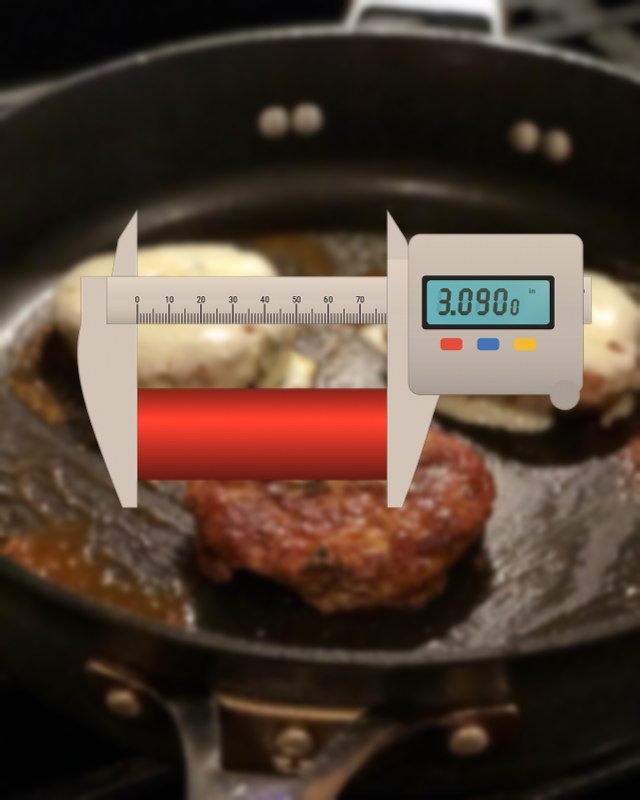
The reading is 3.0900in
